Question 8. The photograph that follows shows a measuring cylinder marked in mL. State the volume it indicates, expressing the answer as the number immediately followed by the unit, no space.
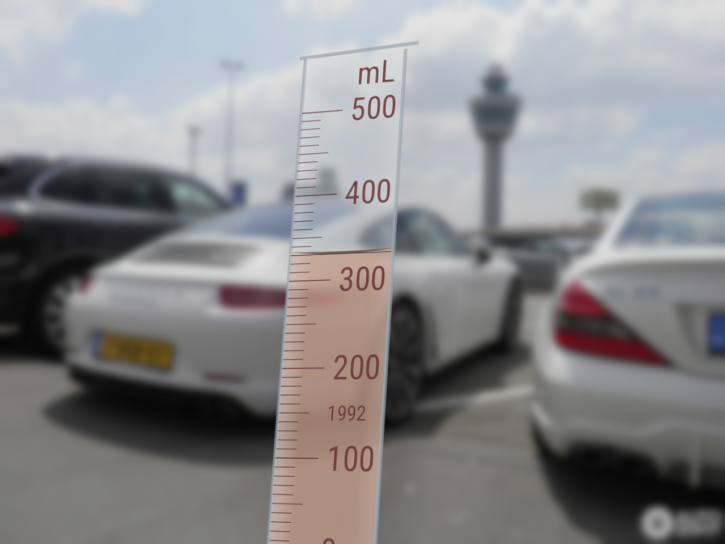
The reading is 330mL
